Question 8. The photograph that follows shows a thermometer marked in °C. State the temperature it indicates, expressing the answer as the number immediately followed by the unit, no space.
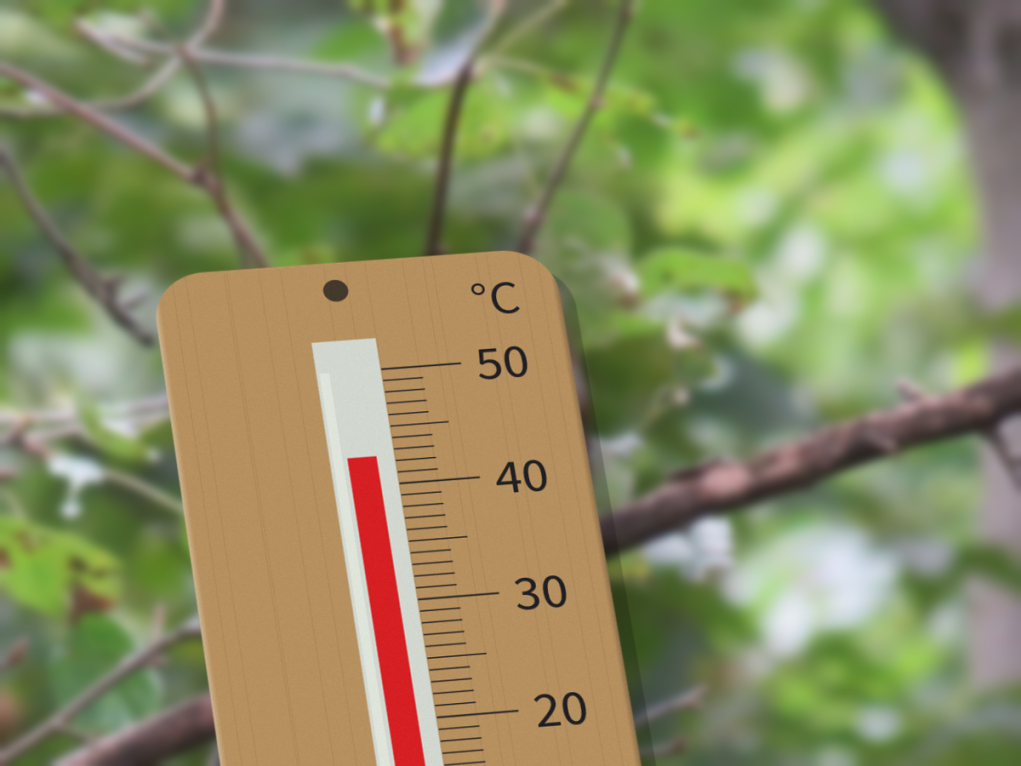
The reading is 42.5°C
